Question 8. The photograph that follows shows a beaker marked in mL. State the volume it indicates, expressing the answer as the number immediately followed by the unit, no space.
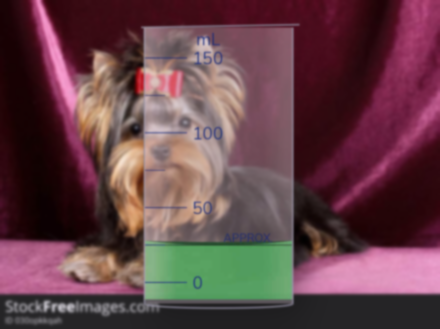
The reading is 25mL
